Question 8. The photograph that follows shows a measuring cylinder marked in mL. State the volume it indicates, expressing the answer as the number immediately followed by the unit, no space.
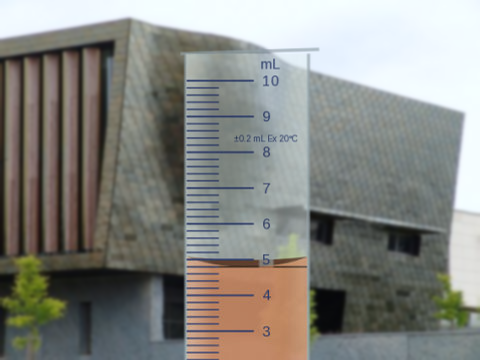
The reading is 4.8mL
